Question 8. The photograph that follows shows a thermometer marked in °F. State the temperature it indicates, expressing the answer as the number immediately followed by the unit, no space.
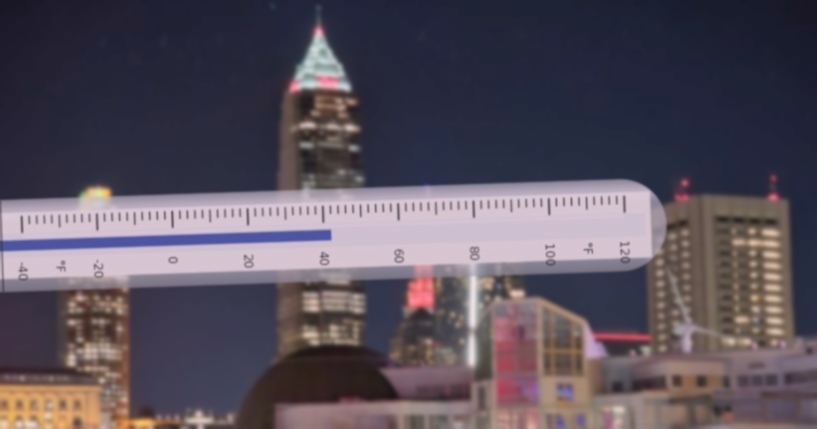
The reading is 42°F
